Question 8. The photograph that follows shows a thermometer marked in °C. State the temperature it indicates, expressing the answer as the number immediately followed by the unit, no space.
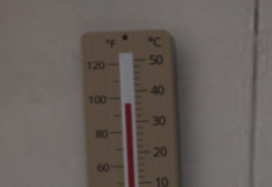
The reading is 36°C
